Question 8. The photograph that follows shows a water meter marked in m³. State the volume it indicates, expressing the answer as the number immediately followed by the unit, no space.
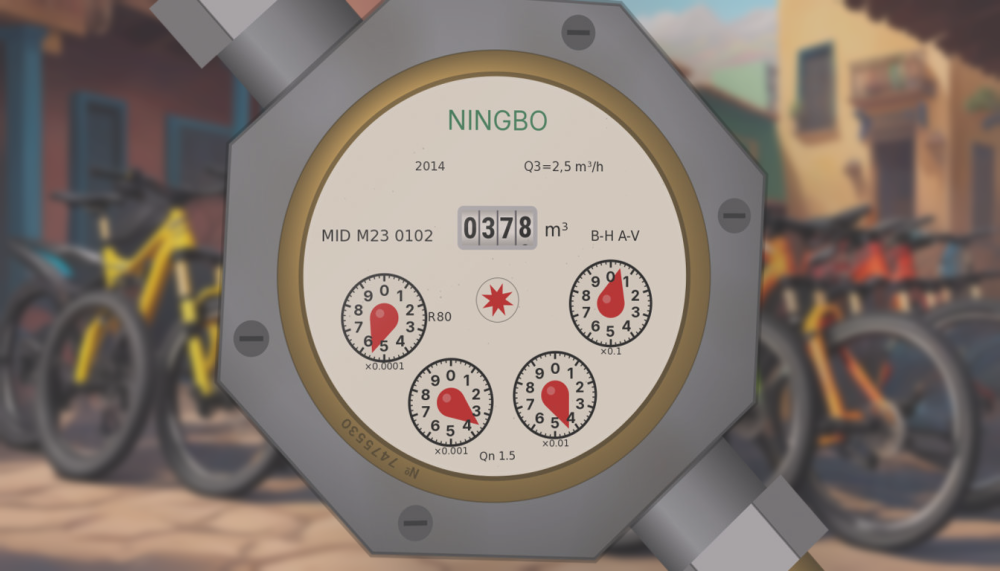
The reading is 378.0435m³
